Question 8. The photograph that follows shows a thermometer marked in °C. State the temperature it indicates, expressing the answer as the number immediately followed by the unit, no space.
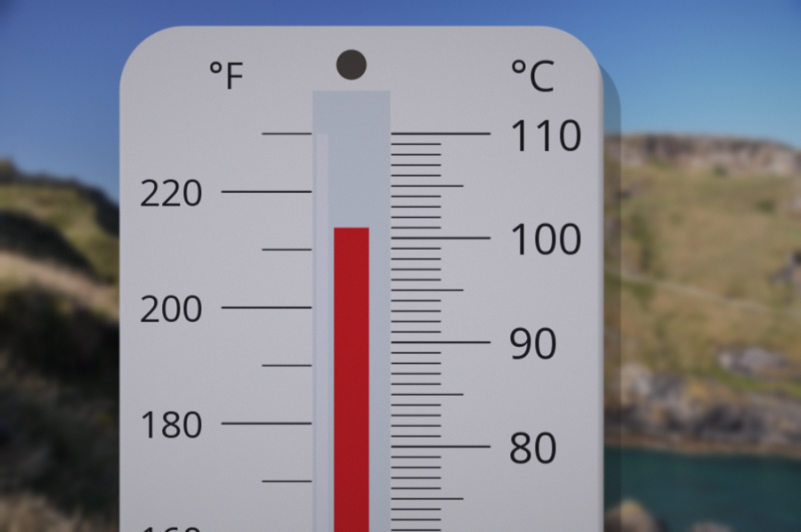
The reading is 101°C
